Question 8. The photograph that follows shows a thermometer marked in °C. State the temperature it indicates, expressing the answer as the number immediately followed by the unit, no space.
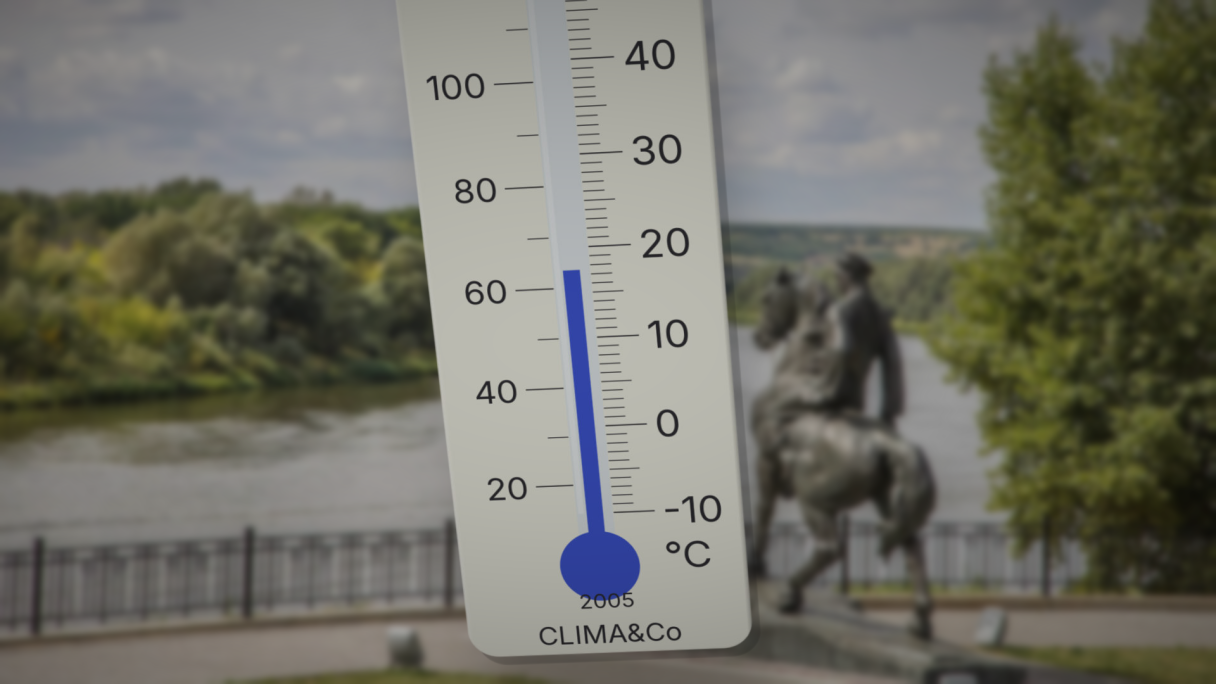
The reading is 17.5°C
